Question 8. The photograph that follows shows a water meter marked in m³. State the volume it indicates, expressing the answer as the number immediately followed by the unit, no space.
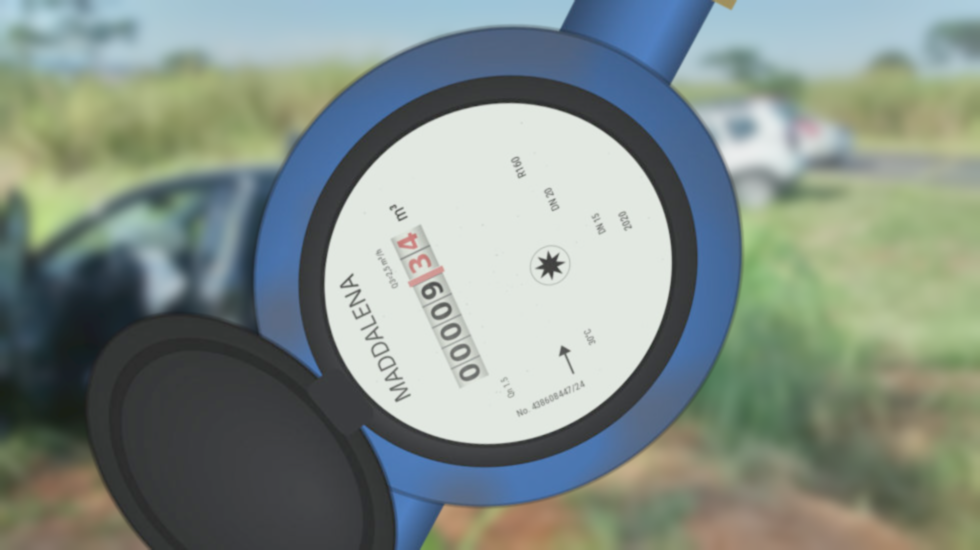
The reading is 9.34m³
